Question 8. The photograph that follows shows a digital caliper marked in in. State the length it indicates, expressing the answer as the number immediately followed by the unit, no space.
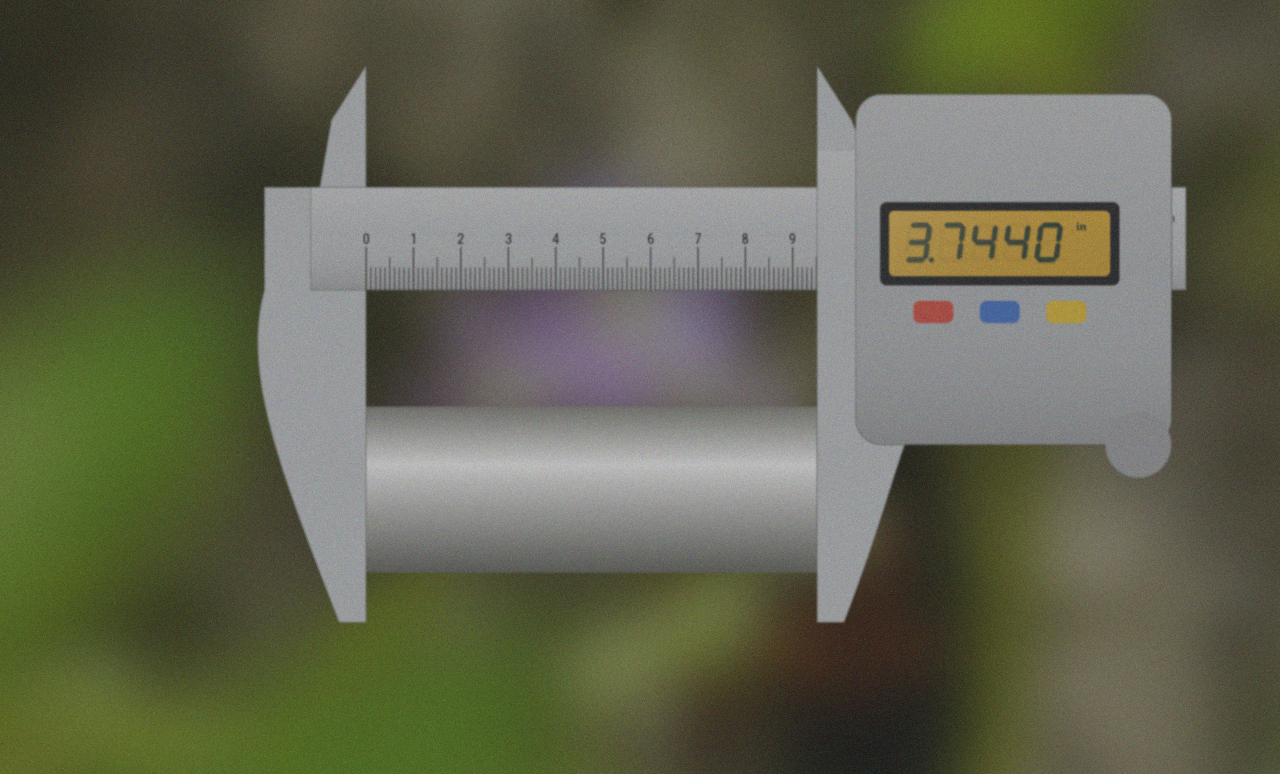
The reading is 3.7440in
